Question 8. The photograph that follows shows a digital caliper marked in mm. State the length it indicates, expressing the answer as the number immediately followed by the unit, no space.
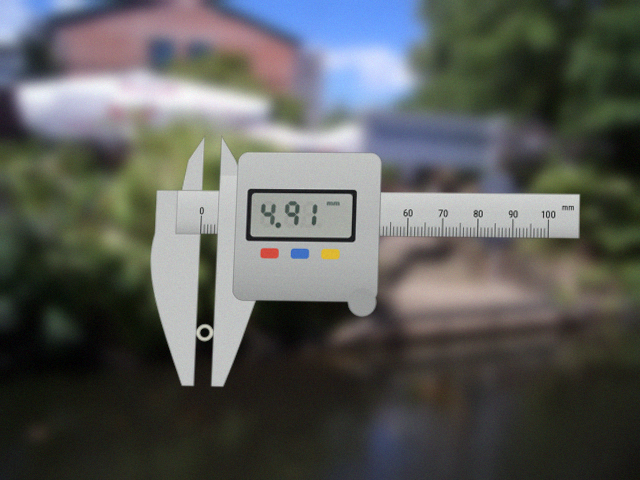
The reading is 4.91mm
